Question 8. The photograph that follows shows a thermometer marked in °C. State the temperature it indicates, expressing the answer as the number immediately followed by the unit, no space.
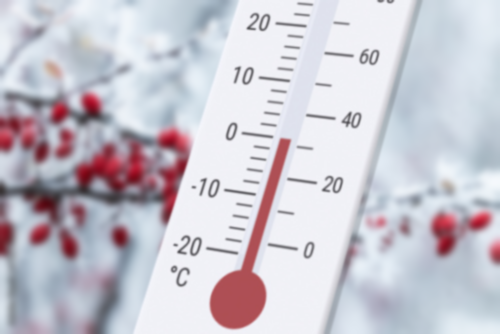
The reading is 0°C
